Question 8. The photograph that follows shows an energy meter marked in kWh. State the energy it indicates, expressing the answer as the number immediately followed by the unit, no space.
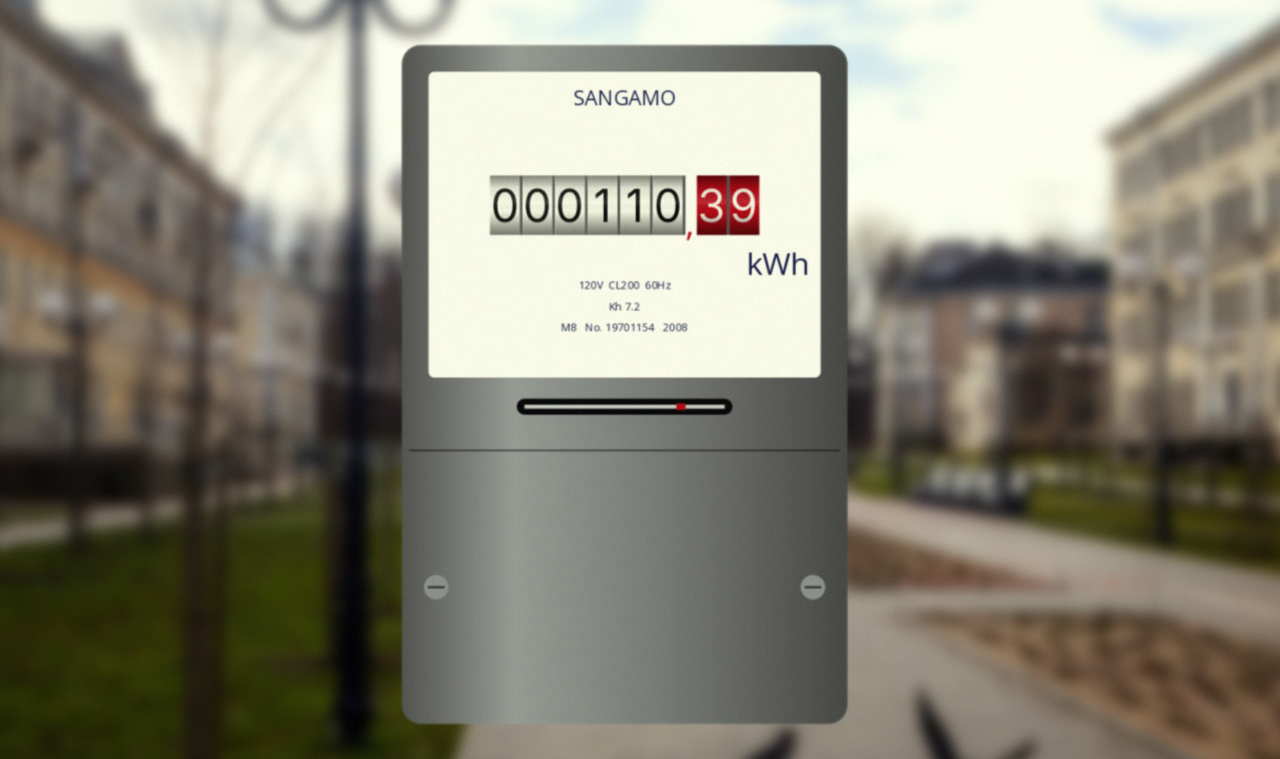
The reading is 110.39kWh
